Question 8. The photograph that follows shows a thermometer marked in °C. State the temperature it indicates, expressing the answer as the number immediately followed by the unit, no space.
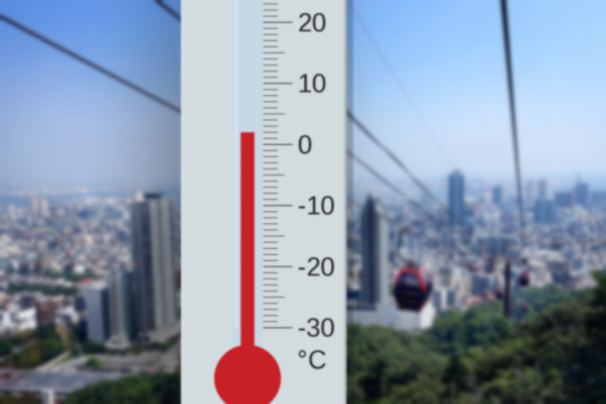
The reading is 2°C
